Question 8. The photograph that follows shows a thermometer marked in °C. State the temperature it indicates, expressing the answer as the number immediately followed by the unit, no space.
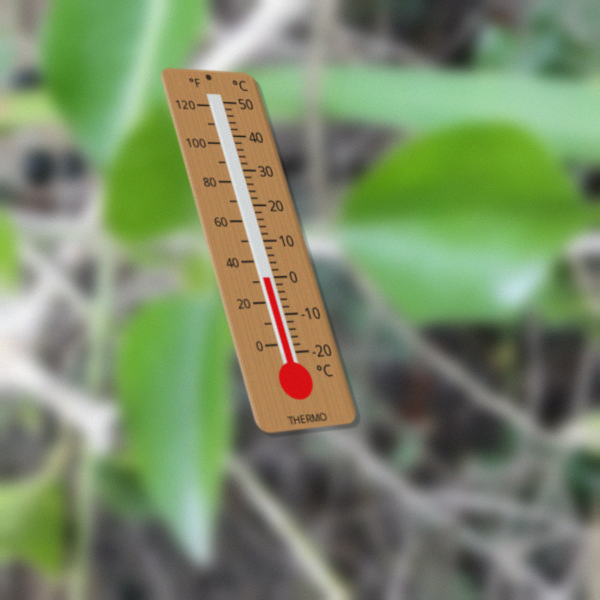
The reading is 0°C
